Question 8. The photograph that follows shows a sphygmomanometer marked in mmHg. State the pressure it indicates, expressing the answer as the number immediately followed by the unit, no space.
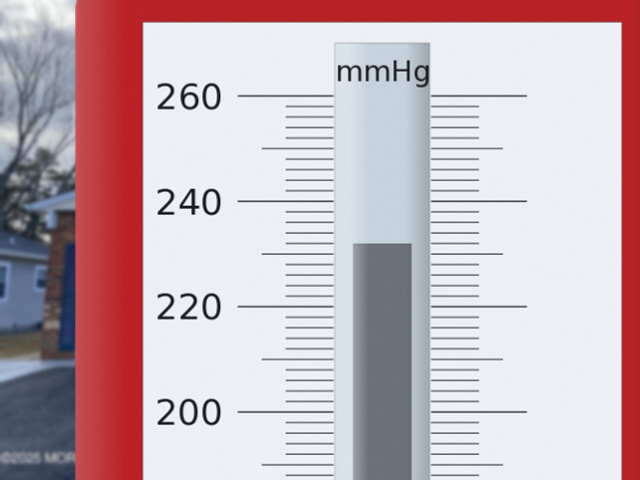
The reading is 232mmHg
